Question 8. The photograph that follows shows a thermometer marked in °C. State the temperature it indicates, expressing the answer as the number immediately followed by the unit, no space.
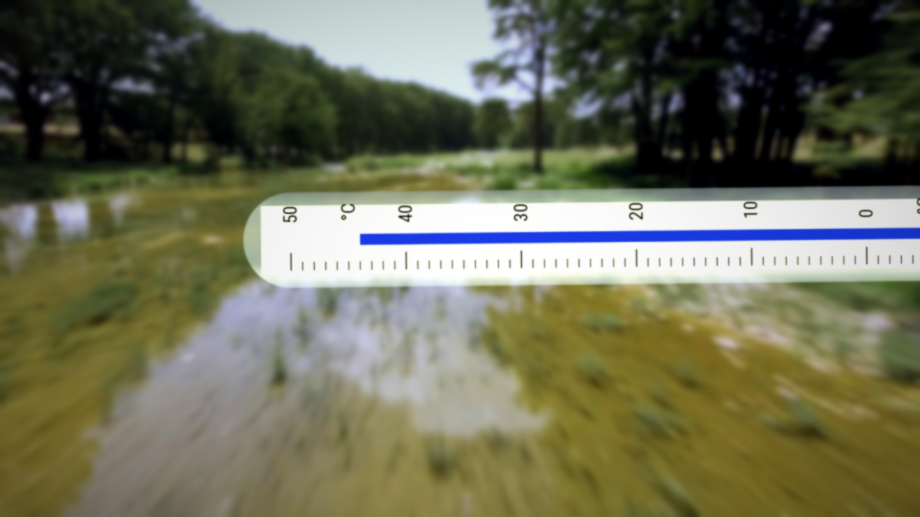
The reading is 44°C
